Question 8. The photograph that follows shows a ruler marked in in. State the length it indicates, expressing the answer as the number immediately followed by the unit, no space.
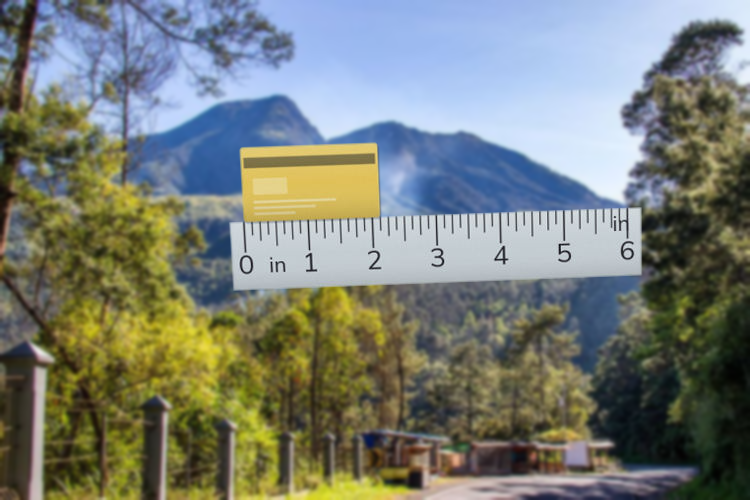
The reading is 2.125in
